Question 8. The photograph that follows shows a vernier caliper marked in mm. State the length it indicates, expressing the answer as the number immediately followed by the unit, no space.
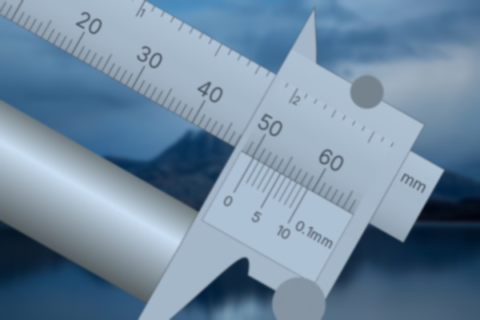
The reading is 50.2mm
